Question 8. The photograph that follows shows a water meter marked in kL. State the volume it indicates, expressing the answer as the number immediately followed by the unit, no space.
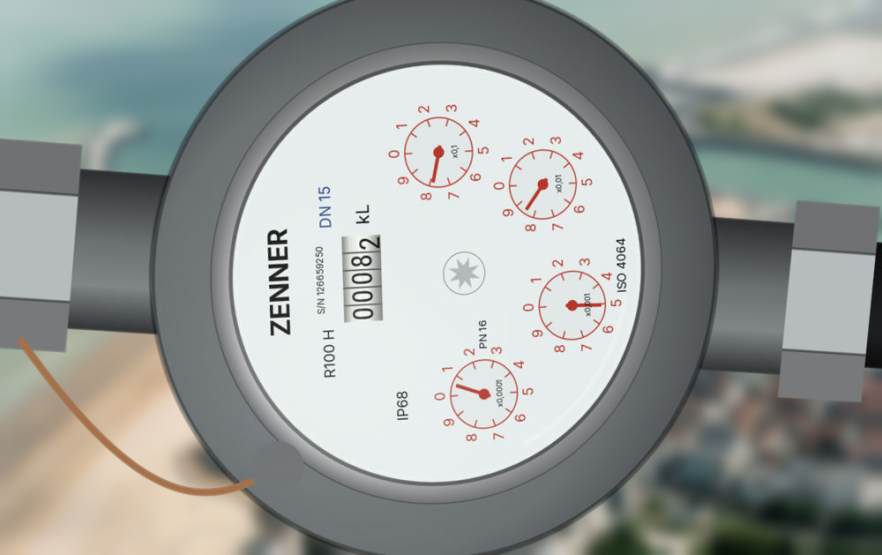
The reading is 81.7850kL
